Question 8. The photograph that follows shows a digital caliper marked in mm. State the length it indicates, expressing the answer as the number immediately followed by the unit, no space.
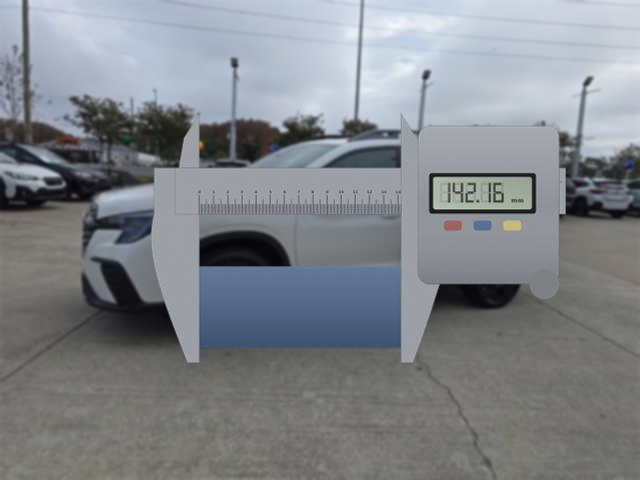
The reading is 142.16mm
